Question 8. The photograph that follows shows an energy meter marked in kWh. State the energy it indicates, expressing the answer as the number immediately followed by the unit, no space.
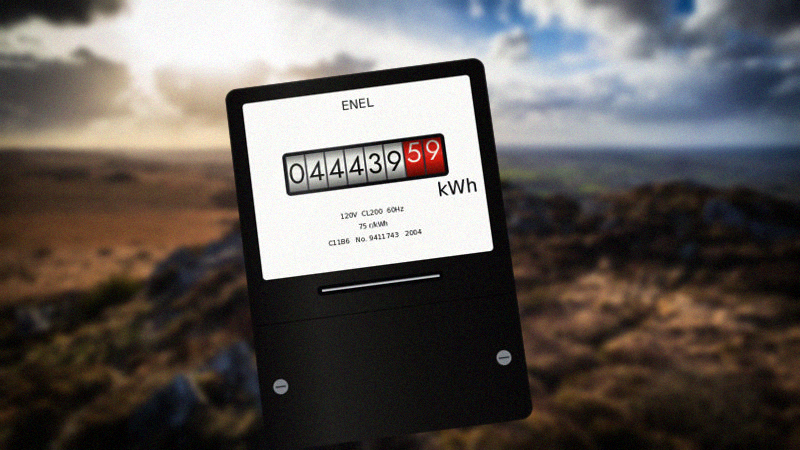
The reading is 44439.59kWh
